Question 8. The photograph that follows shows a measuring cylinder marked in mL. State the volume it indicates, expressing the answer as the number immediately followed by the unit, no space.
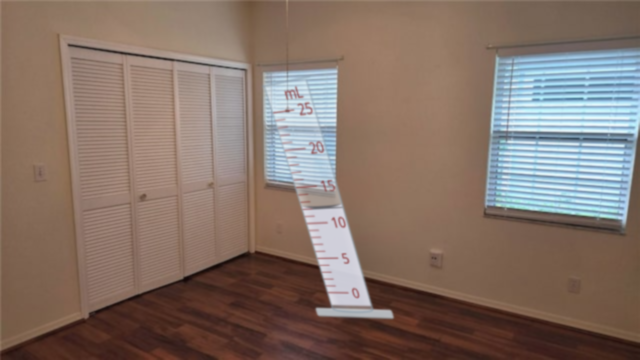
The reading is 12mL
